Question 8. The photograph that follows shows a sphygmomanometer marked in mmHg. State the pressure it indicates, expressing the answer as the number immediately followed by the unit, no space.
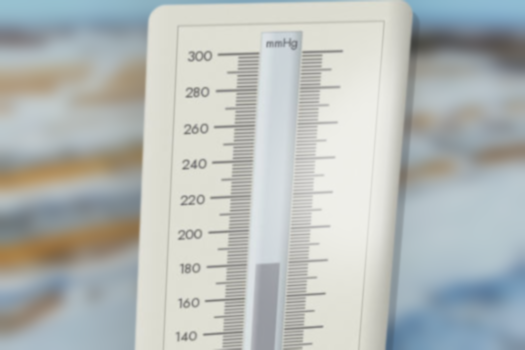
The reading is 180mmHg
